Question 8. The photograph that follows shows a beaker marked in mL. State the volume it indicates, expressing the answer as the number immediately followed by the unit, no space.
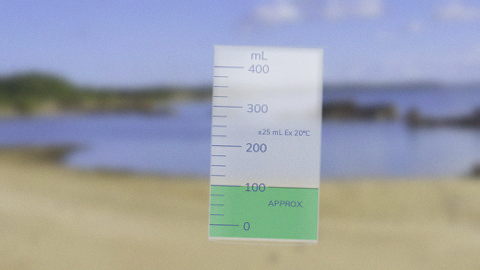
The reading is 100mL
